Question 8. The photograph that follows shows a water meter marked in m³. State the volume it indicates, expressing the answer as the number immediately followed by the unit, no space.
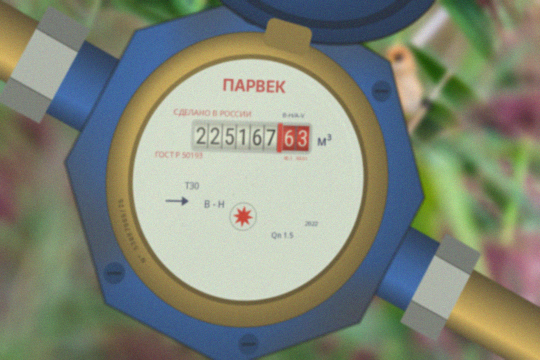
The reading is 225167.63m³
